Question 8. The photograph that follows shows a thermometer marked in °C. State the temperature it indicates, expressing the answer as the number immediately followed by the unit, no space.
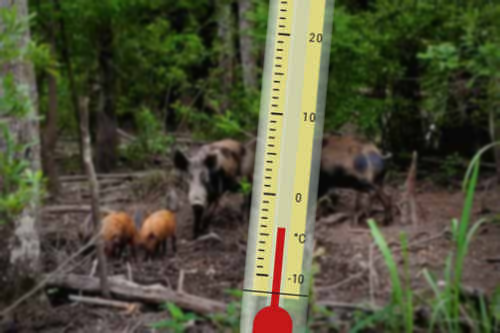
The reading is -4°C
